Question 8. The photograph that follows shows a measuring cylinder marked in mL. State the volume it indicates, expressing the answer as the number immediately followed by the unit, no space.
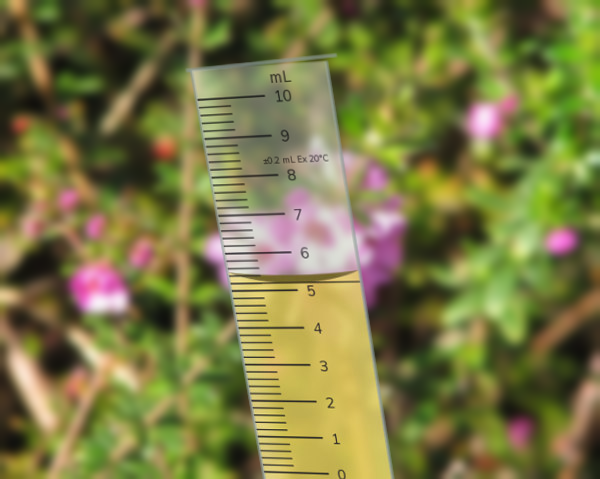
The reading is 5.2mL
